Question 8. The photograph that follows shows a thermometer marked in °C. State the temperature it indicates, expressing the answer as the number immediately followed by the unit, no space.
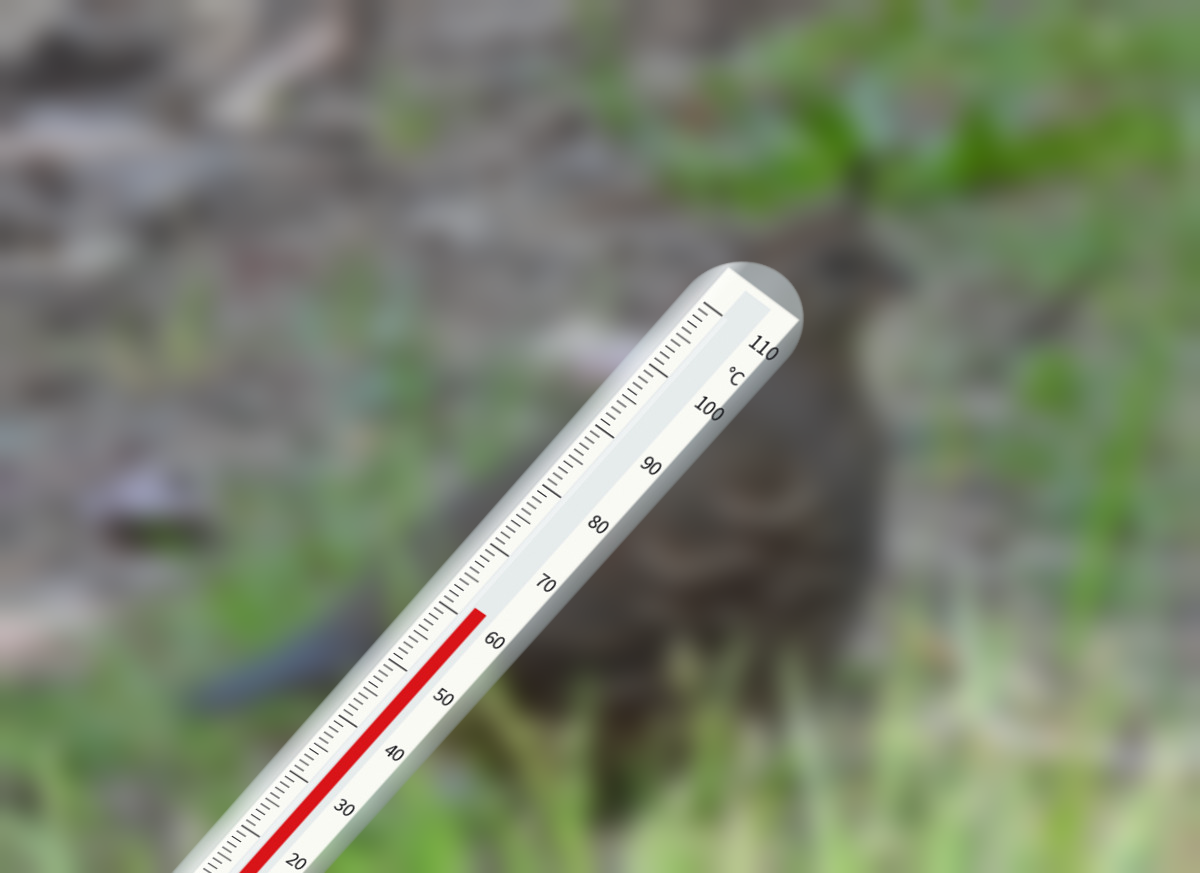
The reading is 62°C
